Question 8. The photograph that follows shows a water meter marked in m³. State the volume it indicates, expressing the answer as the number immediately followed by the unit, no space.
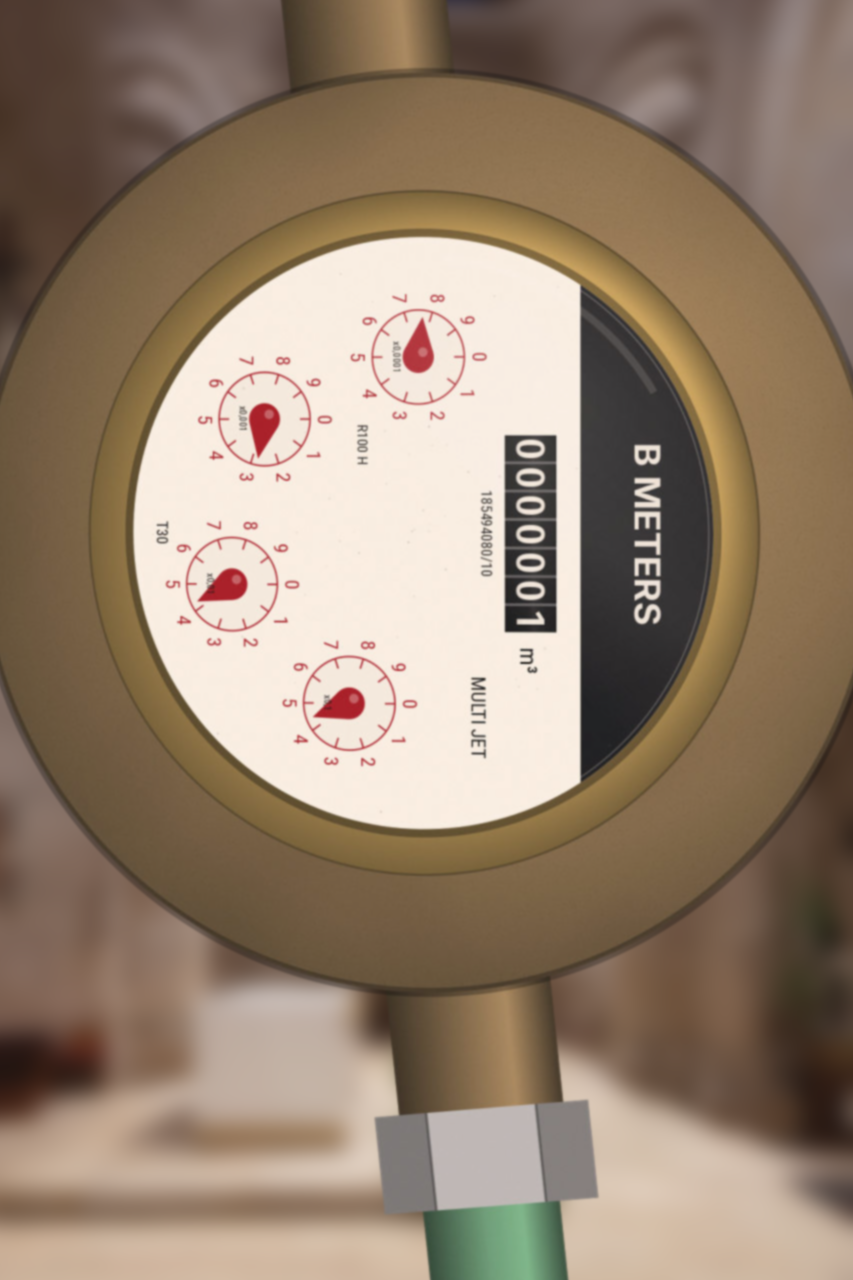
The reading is 1.4427m³
